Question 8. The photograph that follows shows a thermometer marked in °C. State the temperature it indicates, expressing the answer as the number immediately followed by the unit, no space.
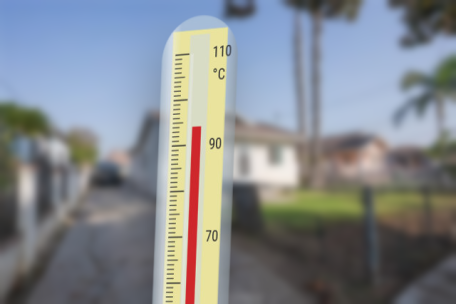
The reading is 94°C
